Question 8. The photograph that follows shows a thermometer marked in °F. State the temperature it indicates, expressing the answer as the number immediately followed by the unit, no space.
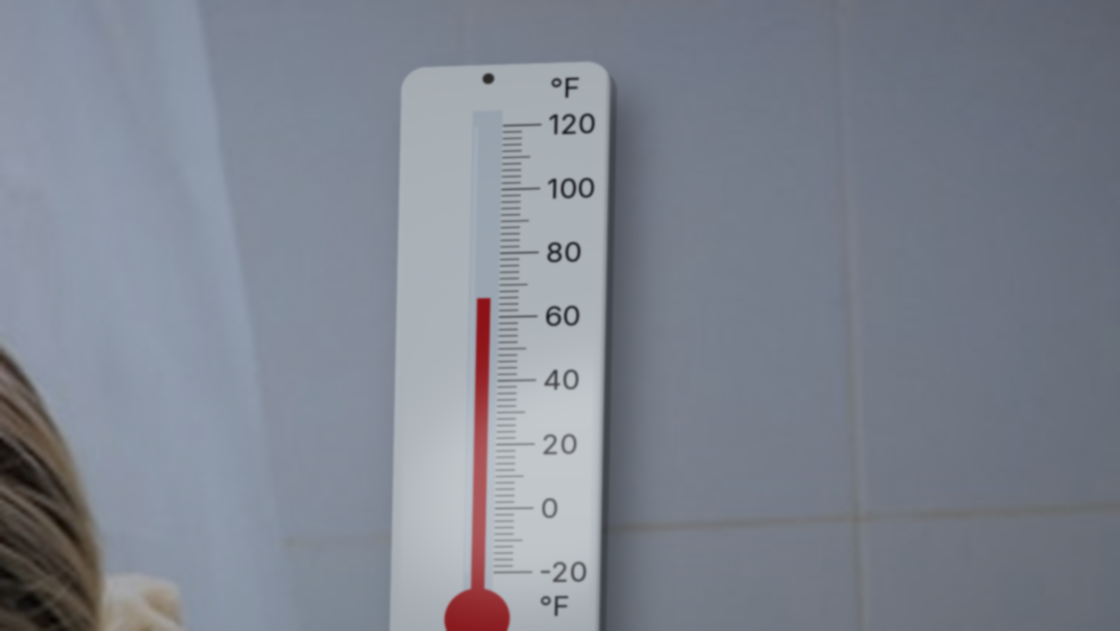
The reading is 66°F
